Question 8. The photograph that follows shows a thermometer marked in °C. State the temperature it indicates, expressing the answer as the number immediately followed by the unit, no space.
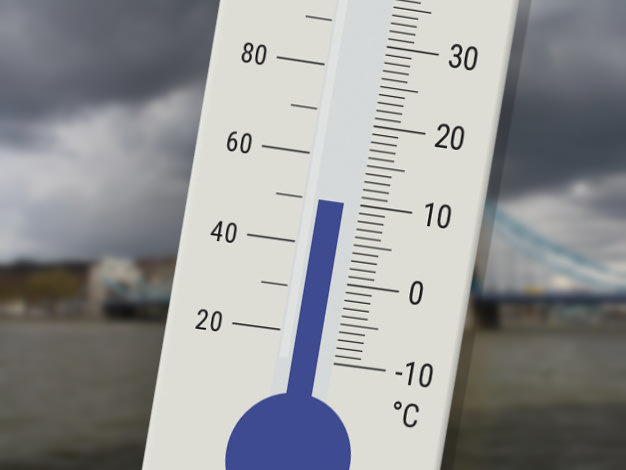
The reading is 10°C
